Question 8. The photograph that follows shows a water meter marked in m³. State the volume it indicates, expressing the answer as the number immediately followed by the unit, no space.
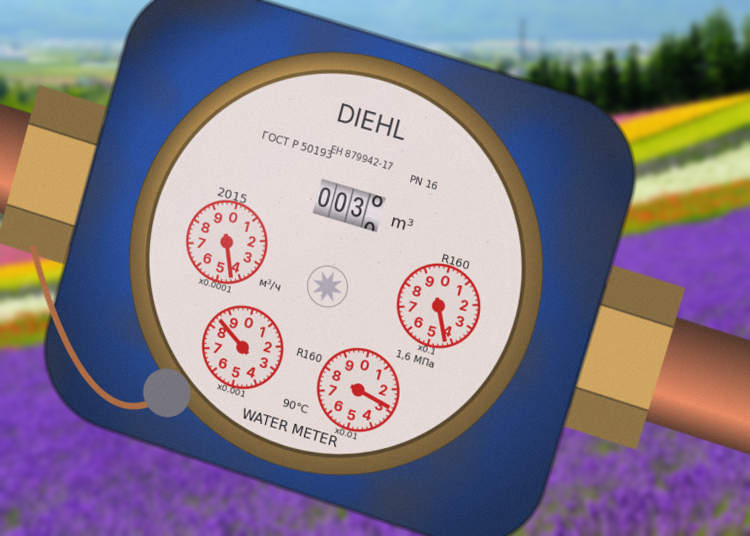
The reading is 38.4284m³
